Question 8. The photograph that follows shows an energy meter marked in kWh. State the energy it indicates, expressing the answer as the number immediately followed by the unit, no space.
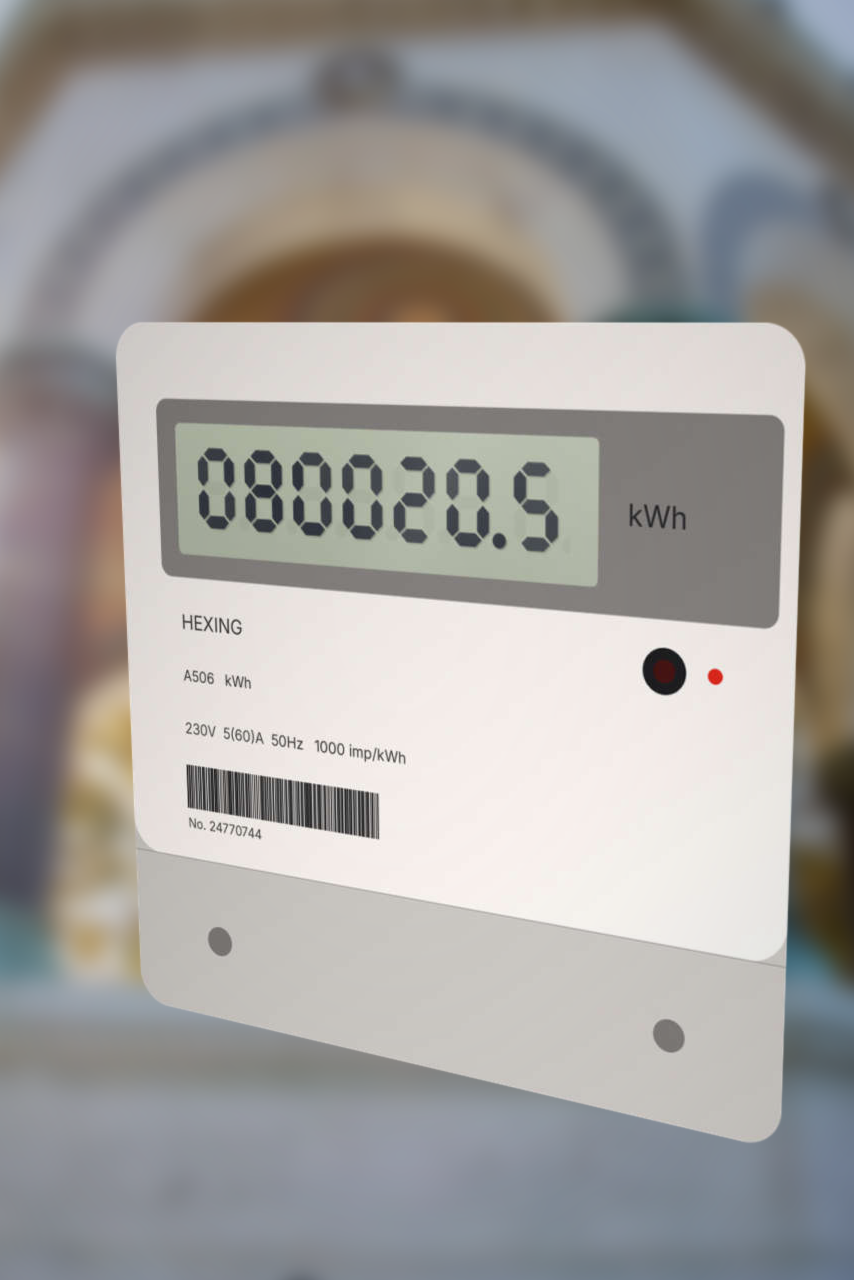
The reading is 80020.5kWh
